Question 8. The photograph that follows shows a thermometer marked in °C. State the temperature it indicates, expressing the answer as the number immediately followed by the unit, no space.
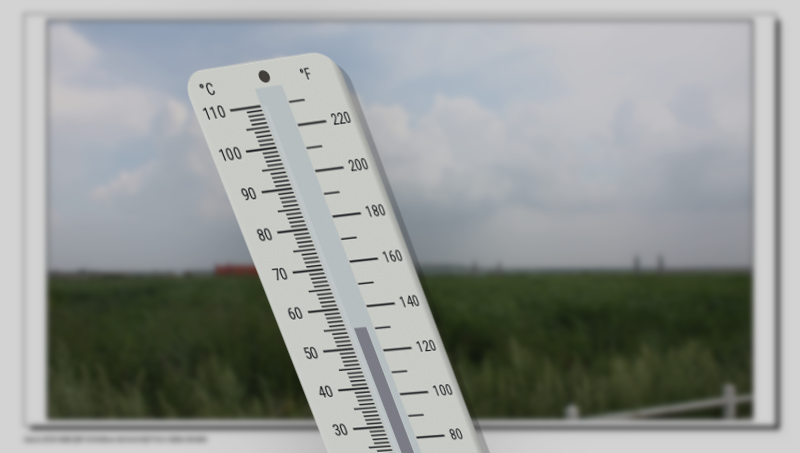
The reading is 55°C
